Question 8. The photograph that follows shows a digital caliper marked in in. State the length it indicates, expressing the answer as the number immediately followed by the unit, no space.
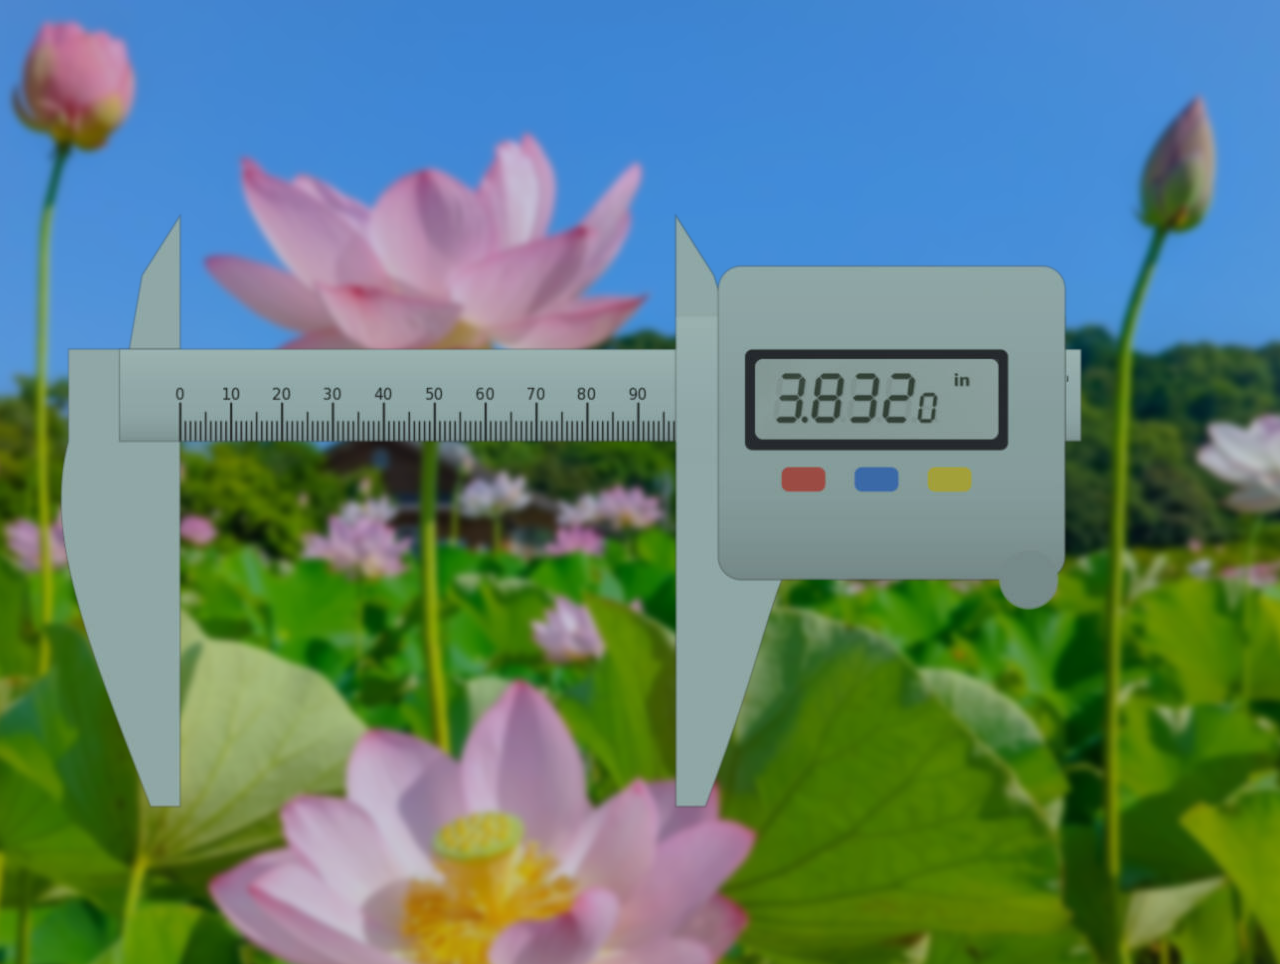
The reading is 3.8320in
